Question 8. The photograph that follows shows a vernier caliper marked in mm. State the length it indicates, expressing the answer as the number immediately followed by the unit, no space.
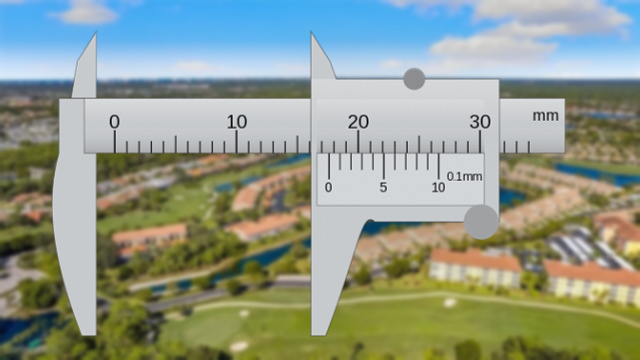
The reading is 17.6mm
